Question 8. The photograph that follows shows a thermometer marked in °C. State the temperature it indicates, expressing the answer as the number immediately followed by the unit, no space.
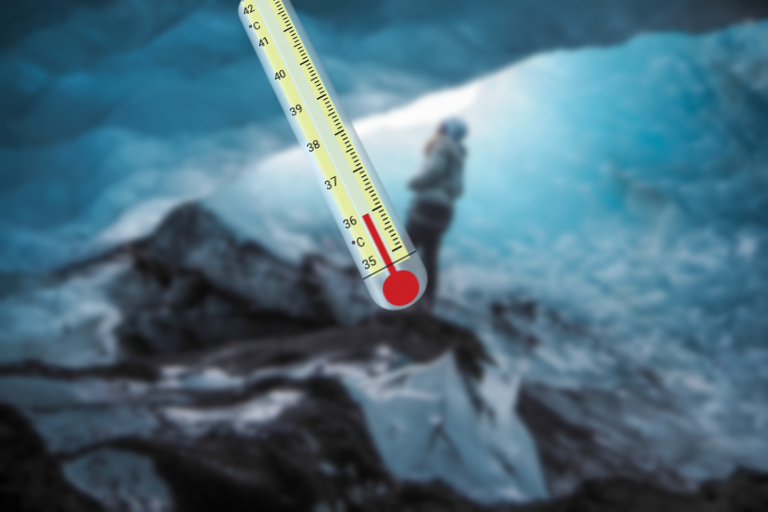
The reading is 36°C
